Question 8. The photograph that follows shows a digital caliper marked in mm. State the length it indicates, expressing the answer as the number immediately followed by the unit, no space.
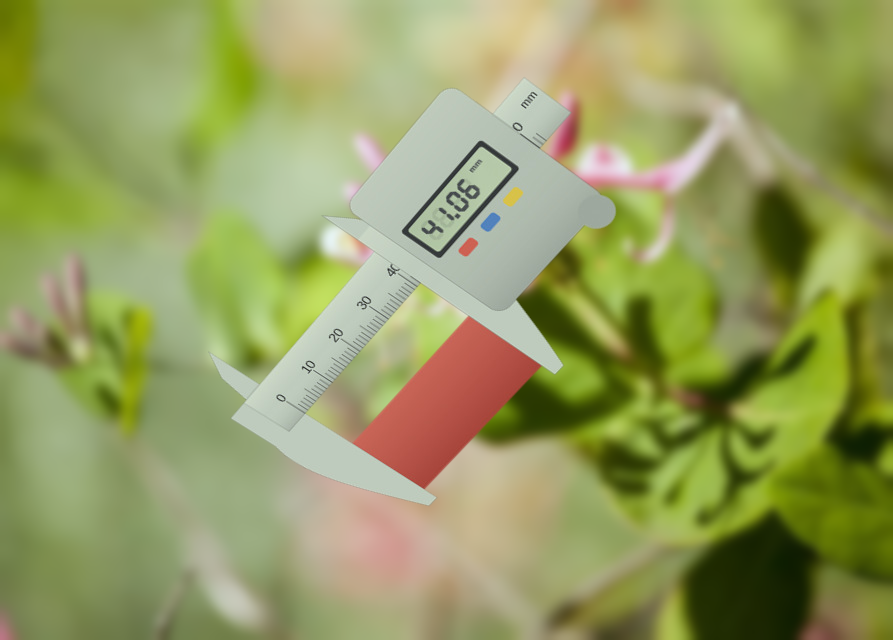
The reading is 41.06mm
